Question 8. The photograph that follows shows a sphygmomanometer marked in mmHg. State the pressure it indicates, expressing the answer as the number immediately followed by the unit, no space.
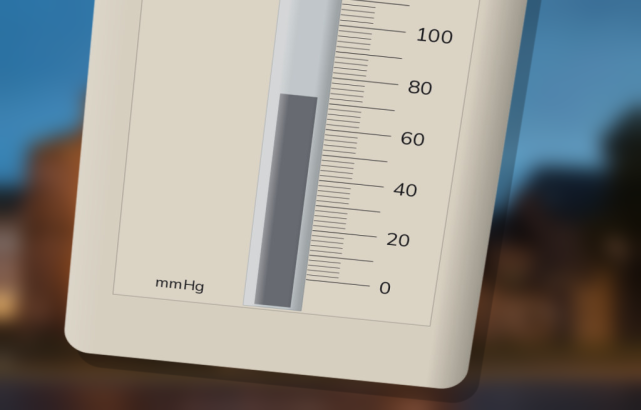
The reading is 72mmHg
